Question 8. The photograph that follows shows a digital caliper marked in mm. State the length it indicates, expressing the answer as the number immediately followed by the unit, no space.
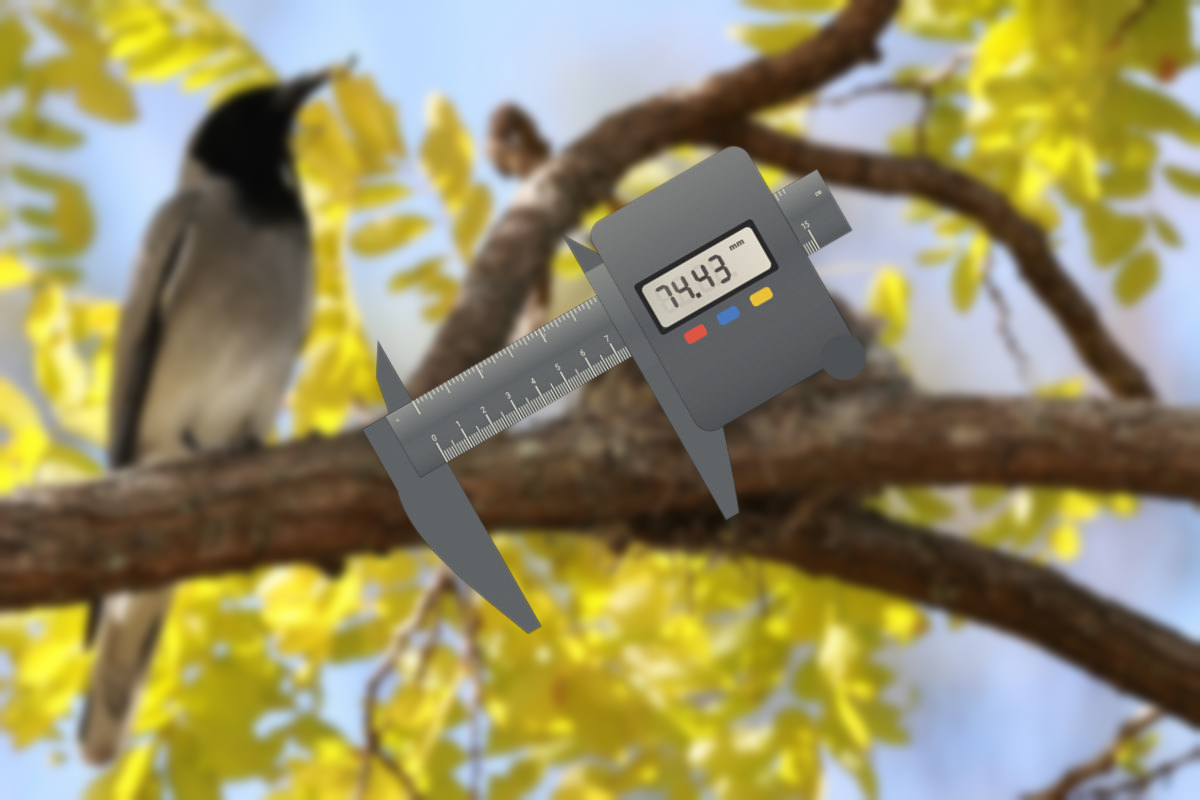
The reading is 74.43mm
